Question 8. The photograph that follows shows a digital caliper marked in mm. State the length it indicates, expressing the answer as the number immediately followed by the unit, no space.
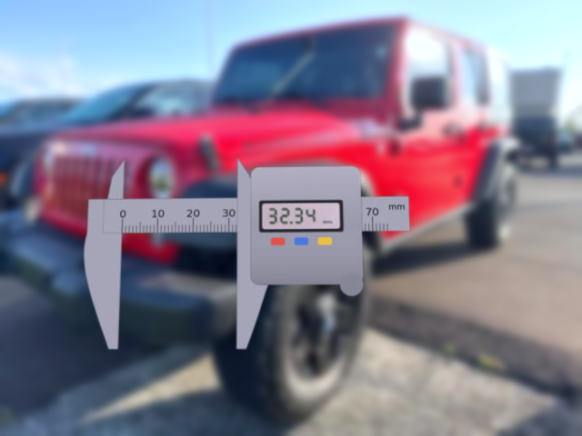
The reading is 32.34mm
